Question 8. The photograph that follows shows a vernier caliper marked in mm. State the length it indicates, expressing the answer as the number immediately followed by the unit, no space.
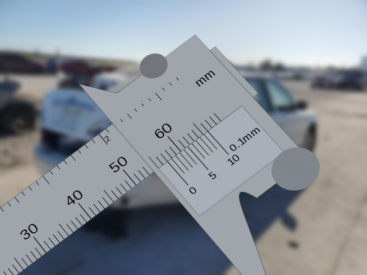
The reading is 57.0mm
